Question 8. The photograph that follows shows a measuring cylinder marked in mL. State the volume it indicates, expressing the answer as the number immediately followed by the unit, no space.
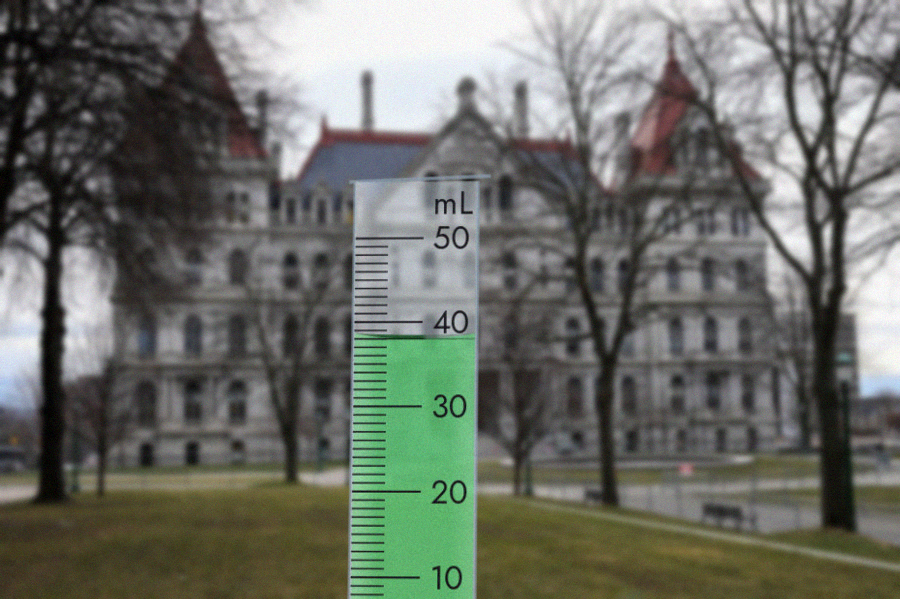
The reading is 38mL
